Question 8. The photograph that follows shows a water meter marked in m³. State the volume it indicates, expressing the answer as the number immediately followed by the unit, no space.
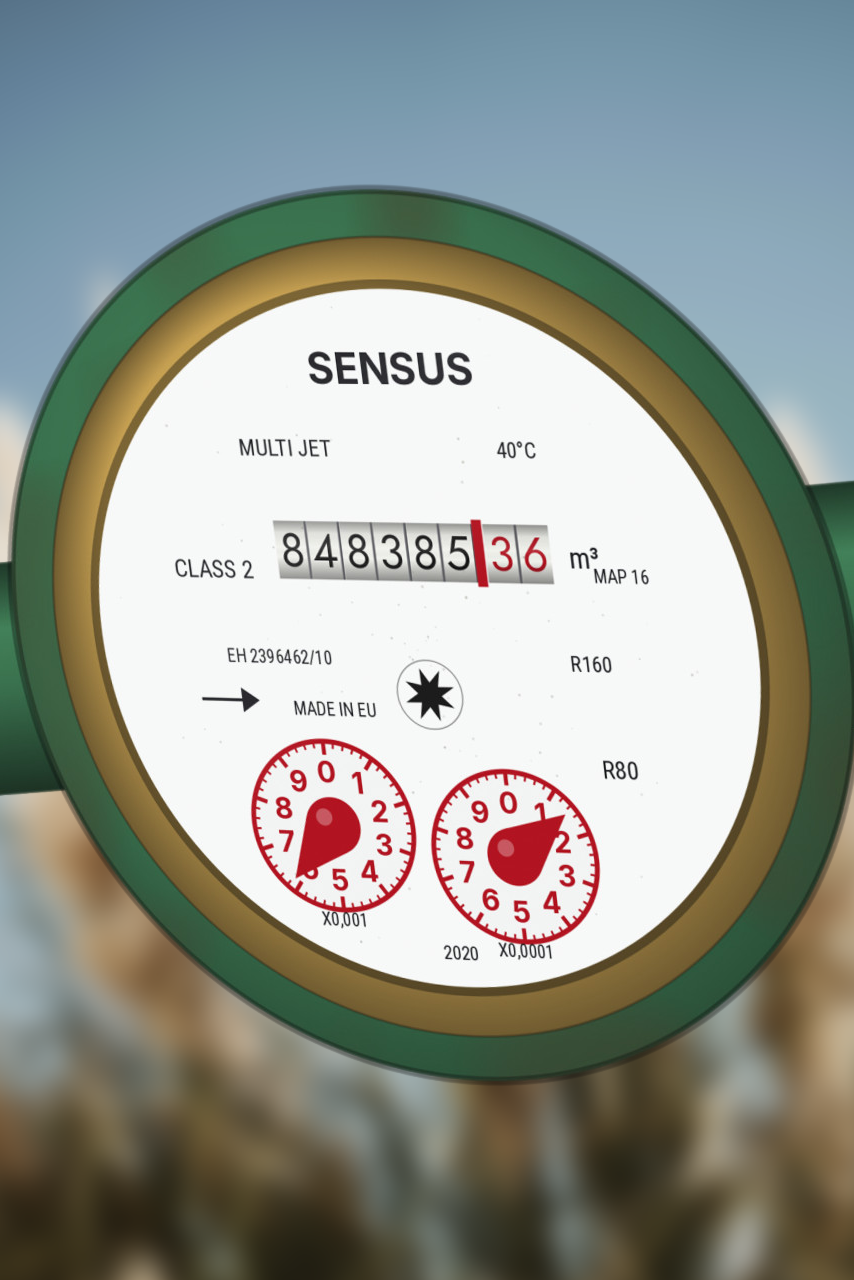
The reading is 848385.3661m³
